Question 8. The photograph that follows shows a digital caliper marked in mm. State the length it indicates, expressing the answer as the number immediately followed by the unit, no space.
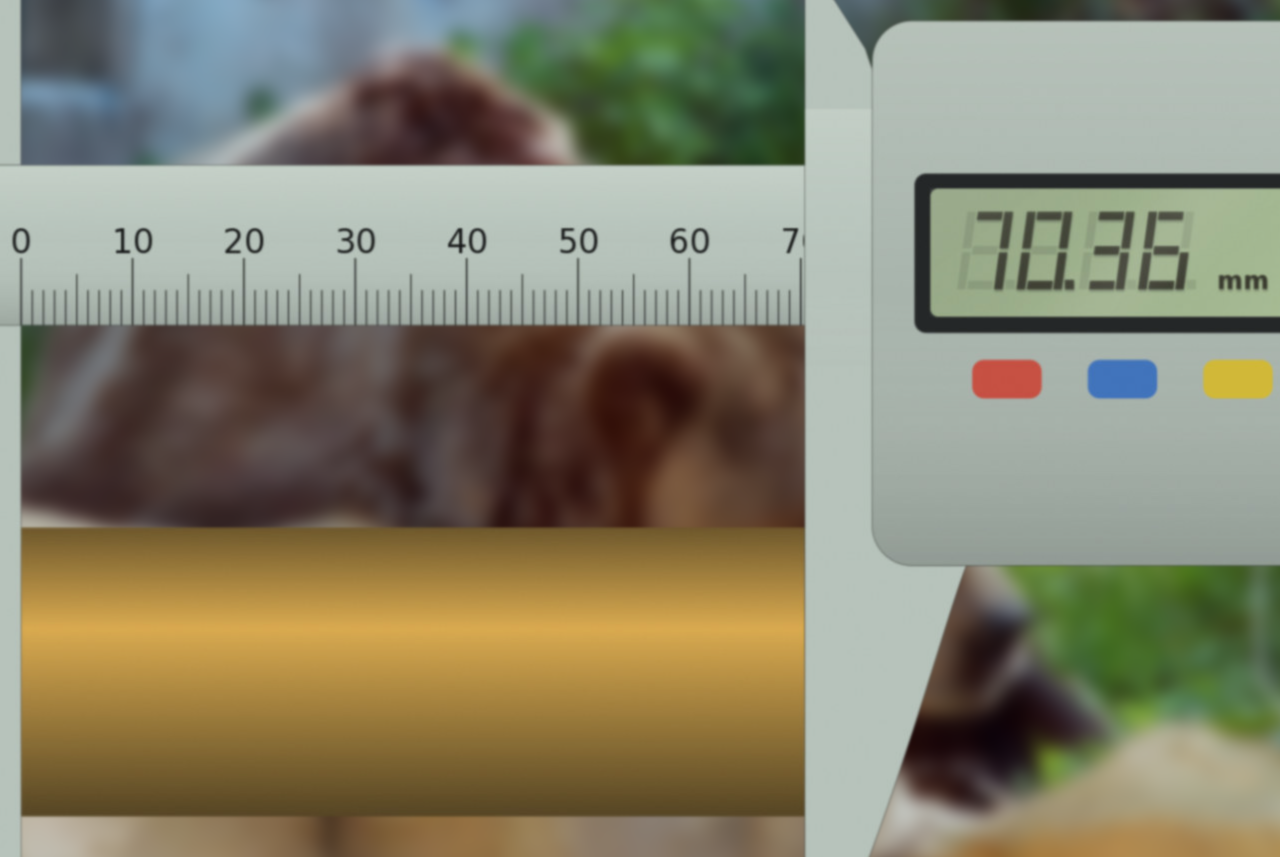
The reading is 70.36mm
